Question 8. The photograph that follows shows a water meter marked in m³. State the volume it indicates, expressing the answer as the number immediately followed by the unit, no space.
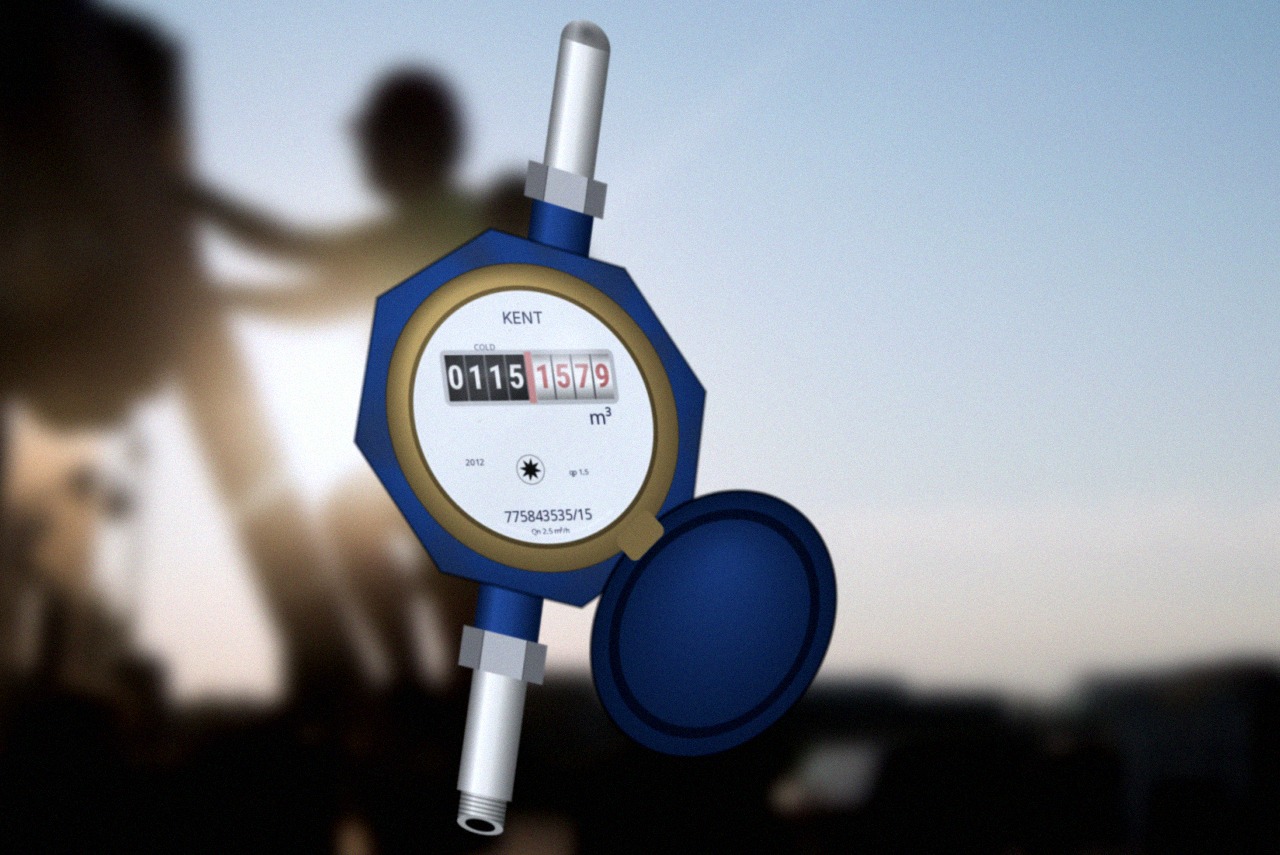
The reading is 115.1579m³
